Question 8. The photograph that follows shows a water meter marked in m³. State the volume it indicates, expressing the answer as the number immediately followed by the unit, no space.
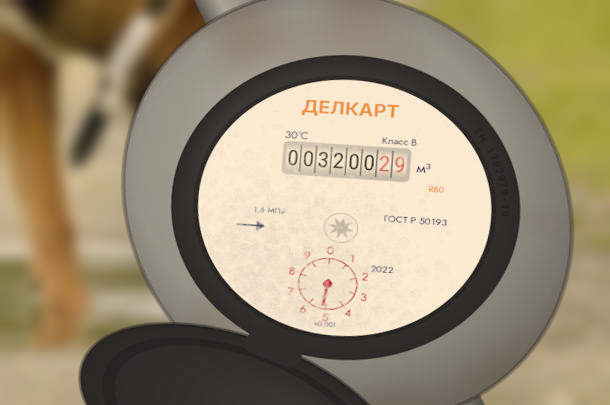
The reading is 3200.295m³
